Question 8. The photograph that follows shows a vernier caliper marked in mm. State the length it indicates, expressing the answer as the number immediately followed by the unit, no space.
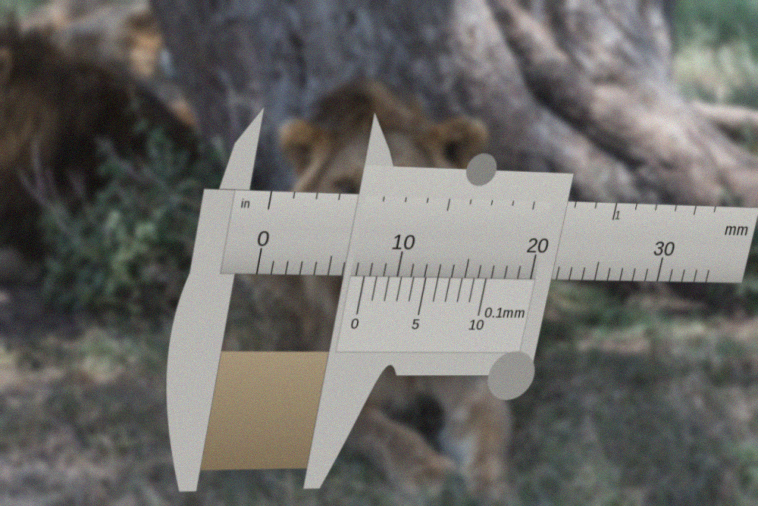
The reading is 7.6mm
